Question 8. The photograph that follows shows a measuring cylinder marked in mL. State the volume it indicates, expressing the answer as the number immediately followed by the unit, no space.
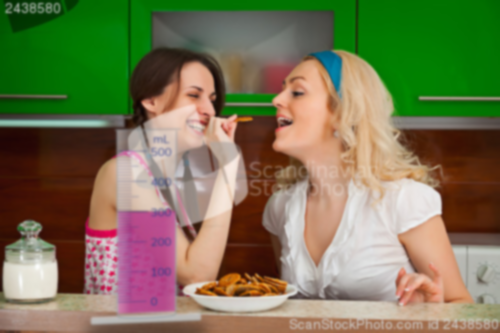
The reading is 300mL
